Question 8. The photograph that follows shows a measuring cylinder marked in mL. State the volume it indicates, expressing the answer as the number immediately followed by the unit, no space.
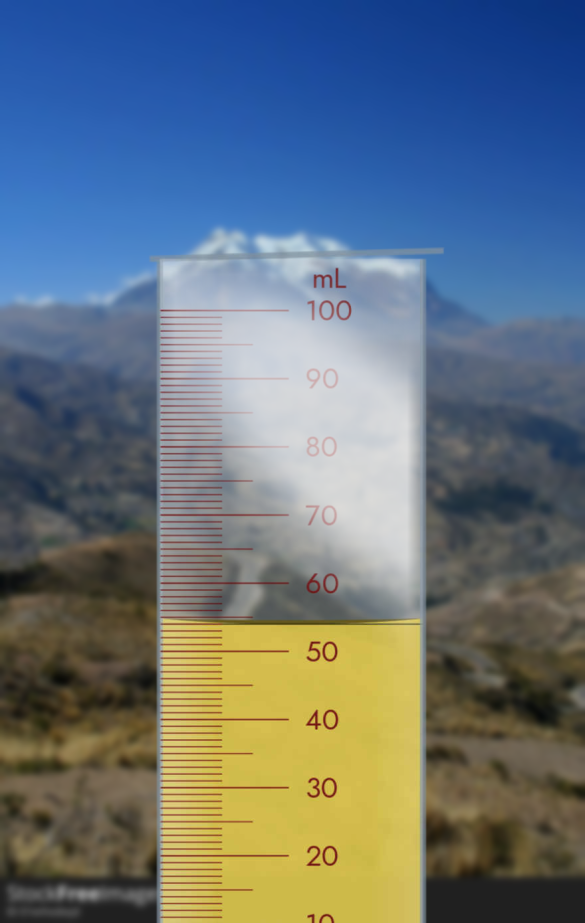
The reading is 54mL
